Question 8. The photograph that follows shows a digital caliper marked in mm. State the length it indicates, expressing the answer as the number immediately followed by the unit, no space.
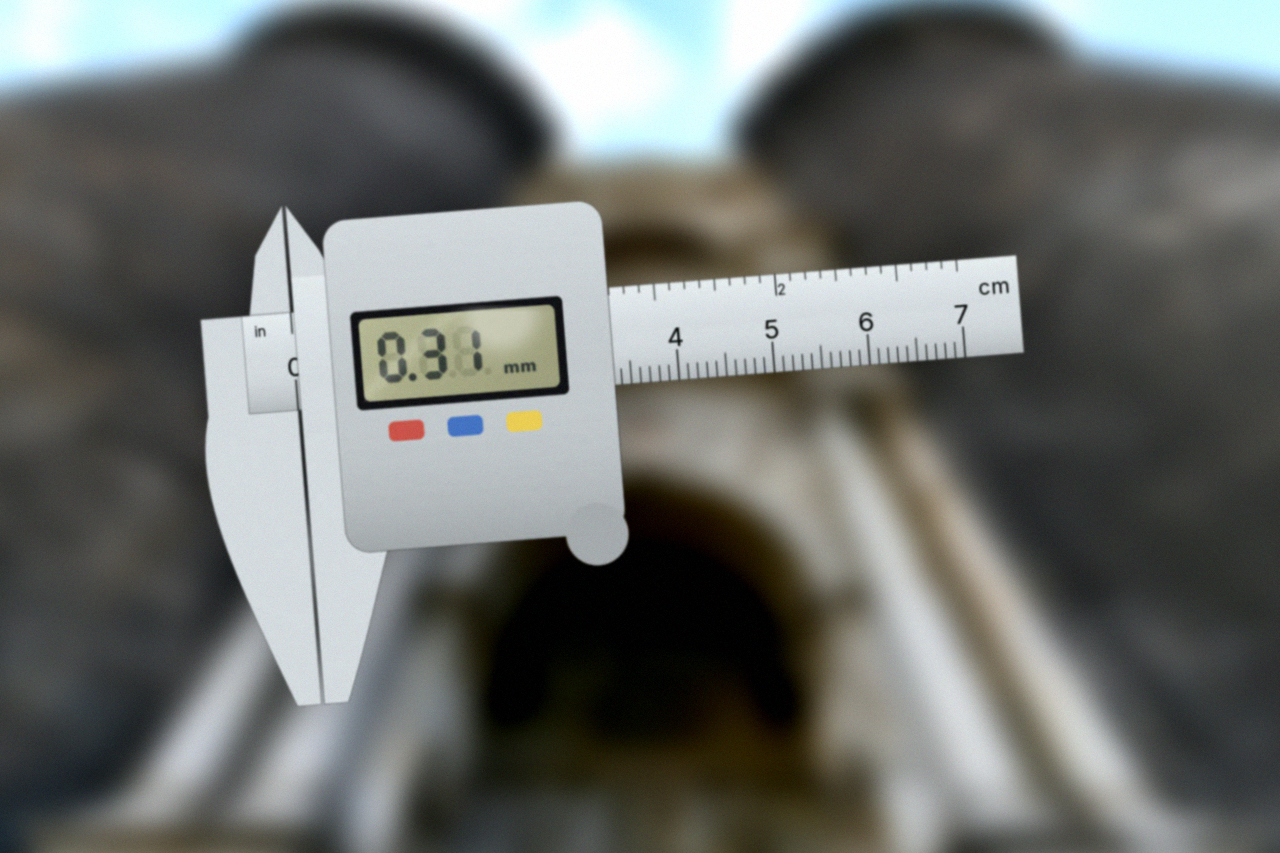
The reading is 0.31mm
